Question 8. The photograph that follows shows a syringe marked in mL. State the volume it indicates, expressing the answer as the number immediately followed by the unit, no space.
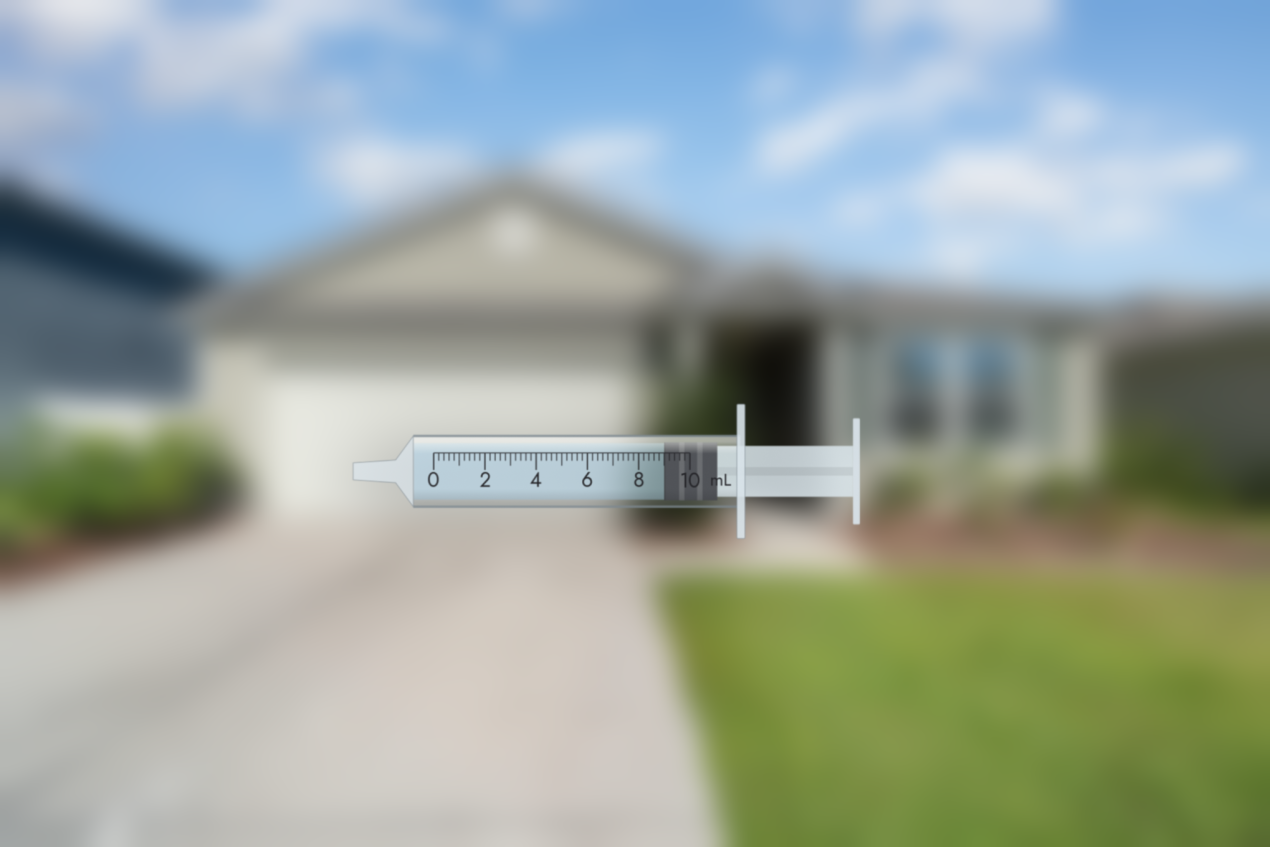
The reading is 9mL
